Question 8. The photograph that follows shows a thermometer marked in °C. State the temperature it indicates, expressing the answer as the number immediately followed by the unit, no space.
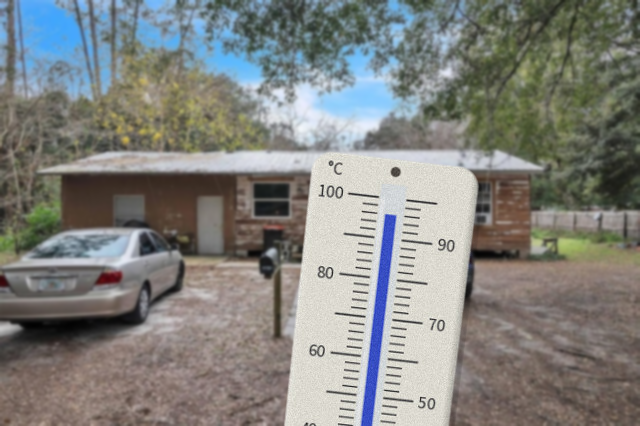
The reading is 96°C
